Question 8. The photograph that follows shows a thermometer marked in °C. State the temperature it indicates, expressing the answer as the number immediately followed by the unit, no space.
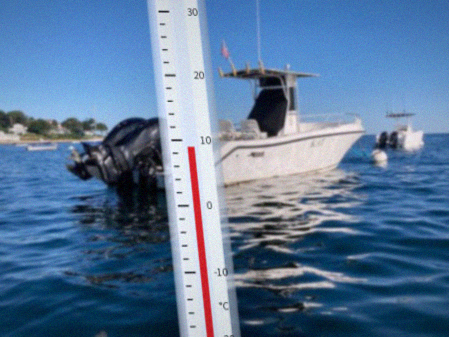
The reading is 9°C
